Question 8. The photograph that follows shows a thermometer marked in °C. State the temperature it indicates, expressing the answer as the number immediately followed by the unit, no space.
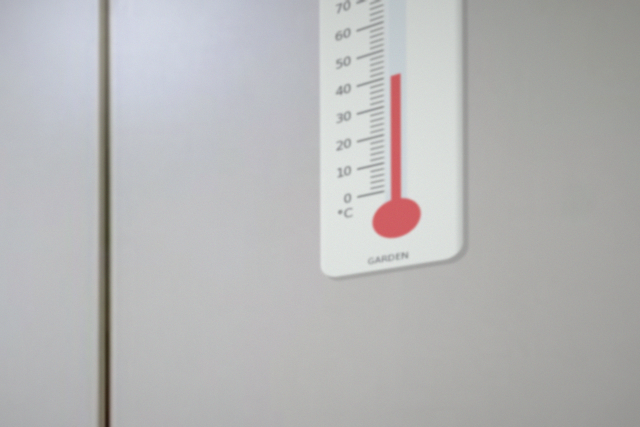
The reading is 40°C
